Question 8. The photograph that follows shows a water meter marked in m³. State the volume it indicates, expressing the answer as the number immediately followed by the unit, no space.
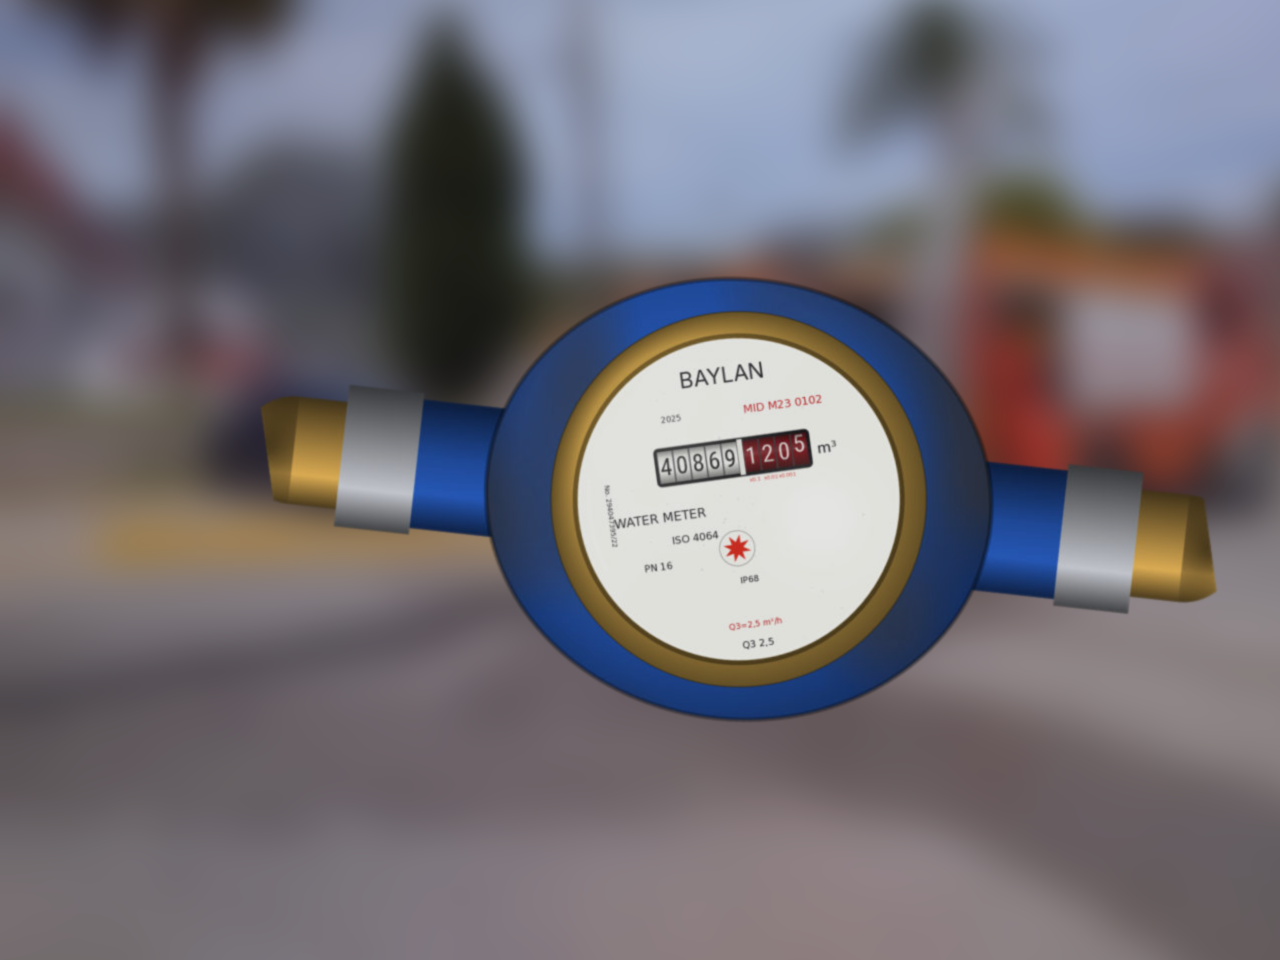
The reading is 40869.1205m³
